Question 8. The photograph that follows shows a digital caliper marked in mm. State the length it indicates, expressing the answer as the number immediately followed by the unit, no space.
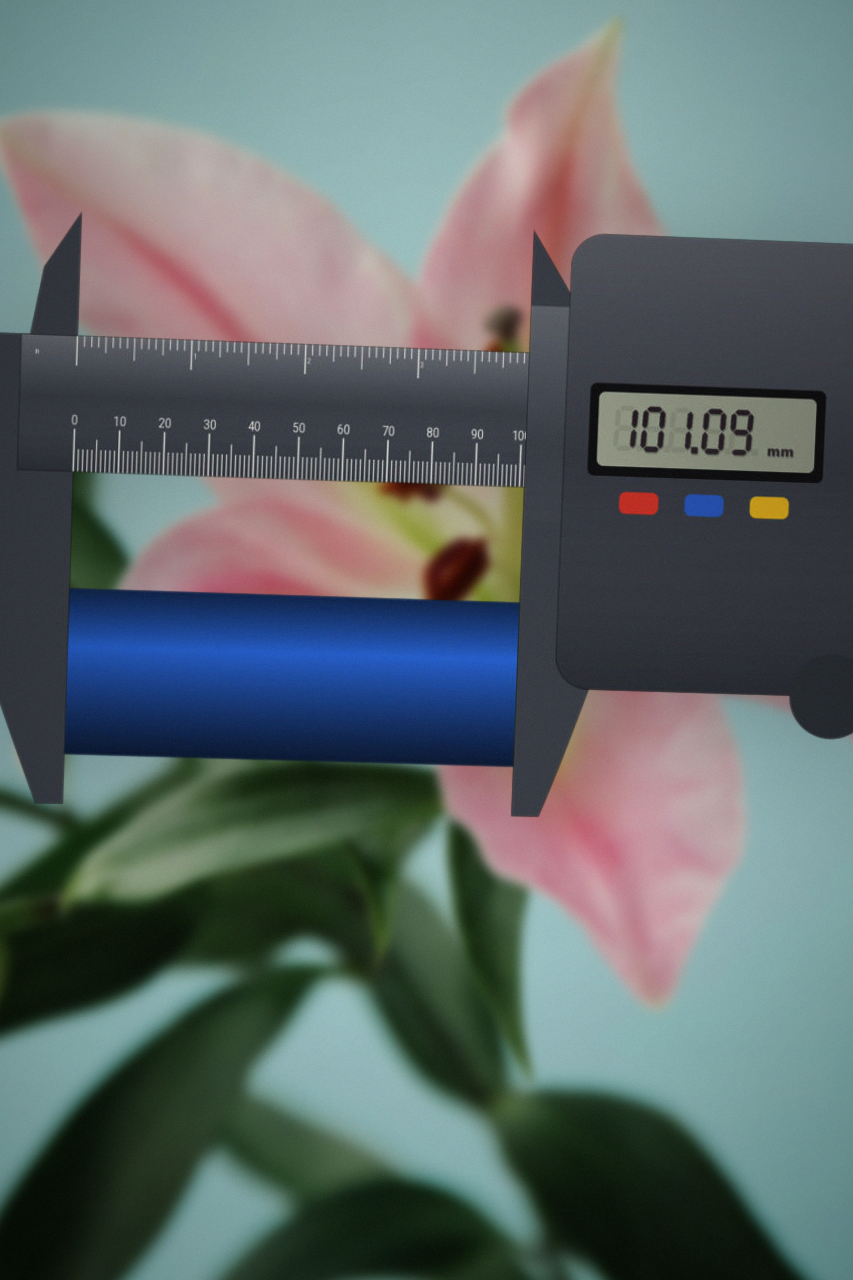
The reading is 101.09mm
